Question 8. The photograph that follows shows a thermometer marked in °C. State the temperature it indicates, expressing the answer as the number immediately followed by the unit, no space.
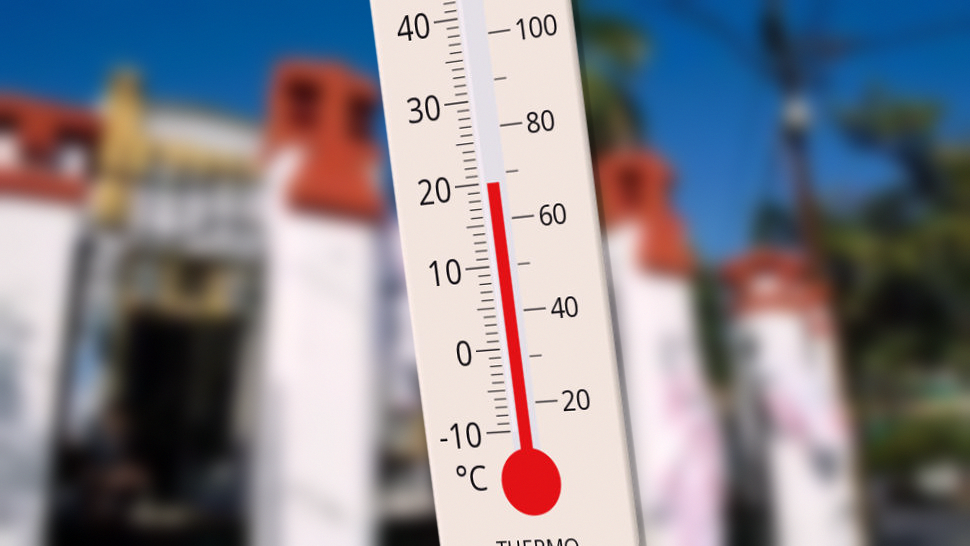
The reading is 20°C
